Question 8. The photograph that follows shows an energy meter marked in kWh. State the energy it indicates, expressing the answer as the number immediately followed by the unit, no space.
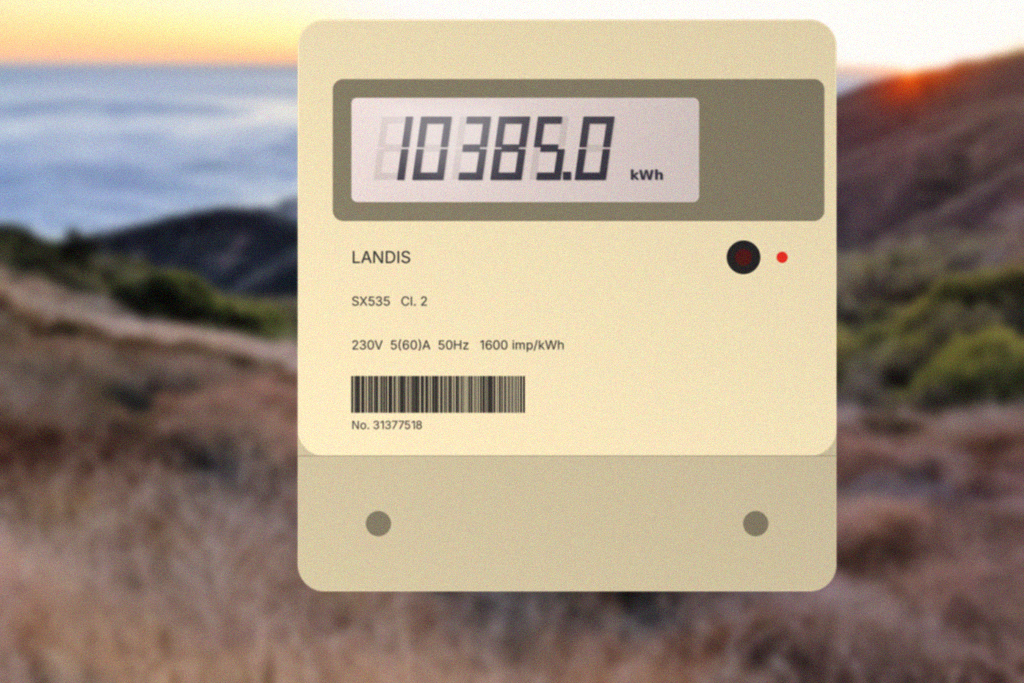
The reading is 10385.0kWh
